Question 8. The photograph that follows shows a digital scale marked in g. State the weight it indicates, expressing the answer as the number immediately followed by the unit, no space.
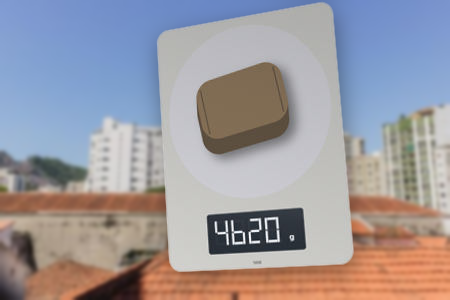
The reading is 4620g
